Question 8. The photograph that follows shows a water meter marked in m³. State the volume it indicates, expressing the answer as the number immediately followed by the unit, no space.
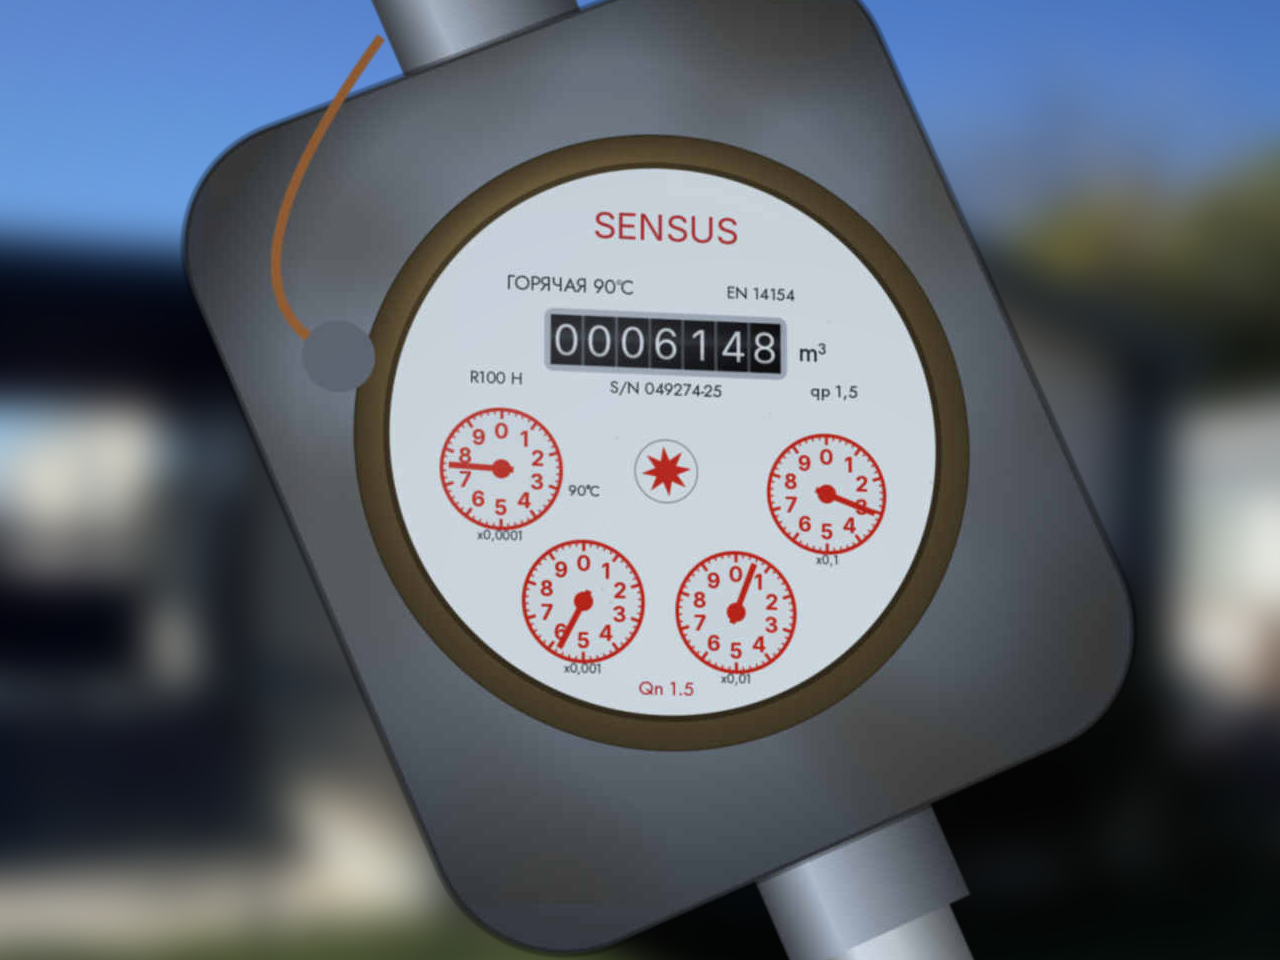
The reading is 6148.3057m³
